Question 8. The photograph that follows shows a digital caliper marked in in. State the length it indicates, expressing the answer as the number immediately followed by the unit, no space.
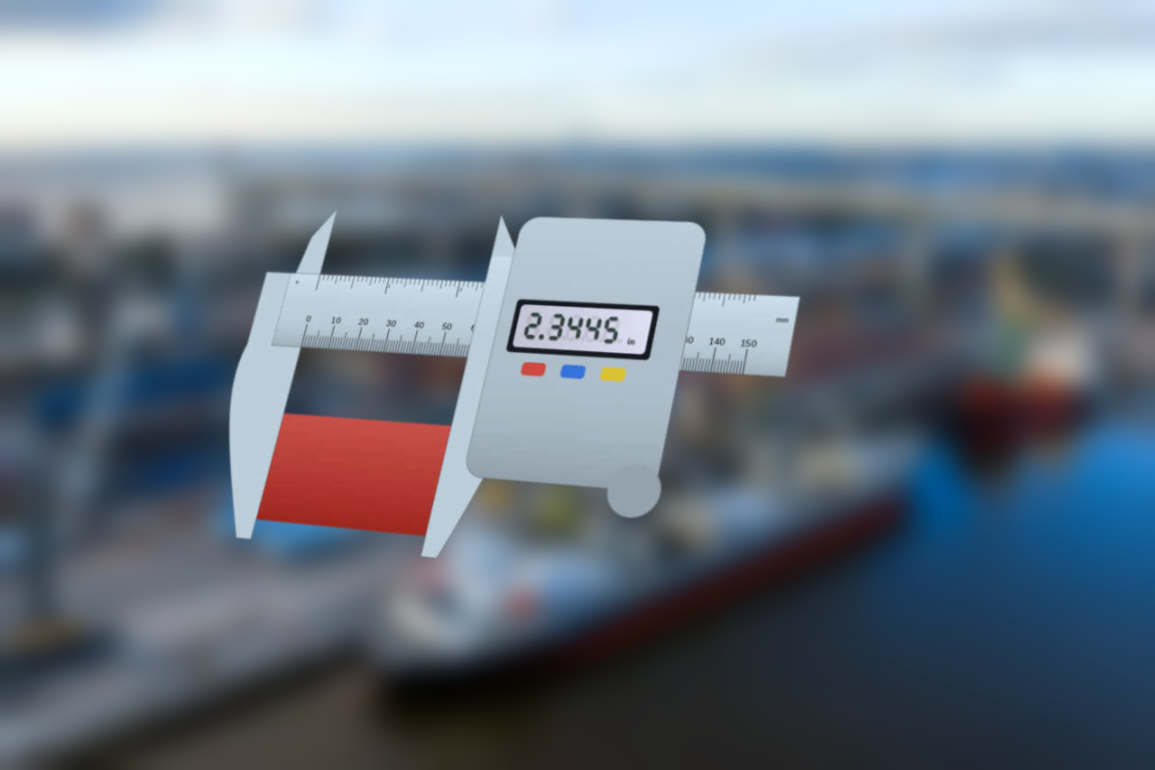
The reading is 2.3445in
